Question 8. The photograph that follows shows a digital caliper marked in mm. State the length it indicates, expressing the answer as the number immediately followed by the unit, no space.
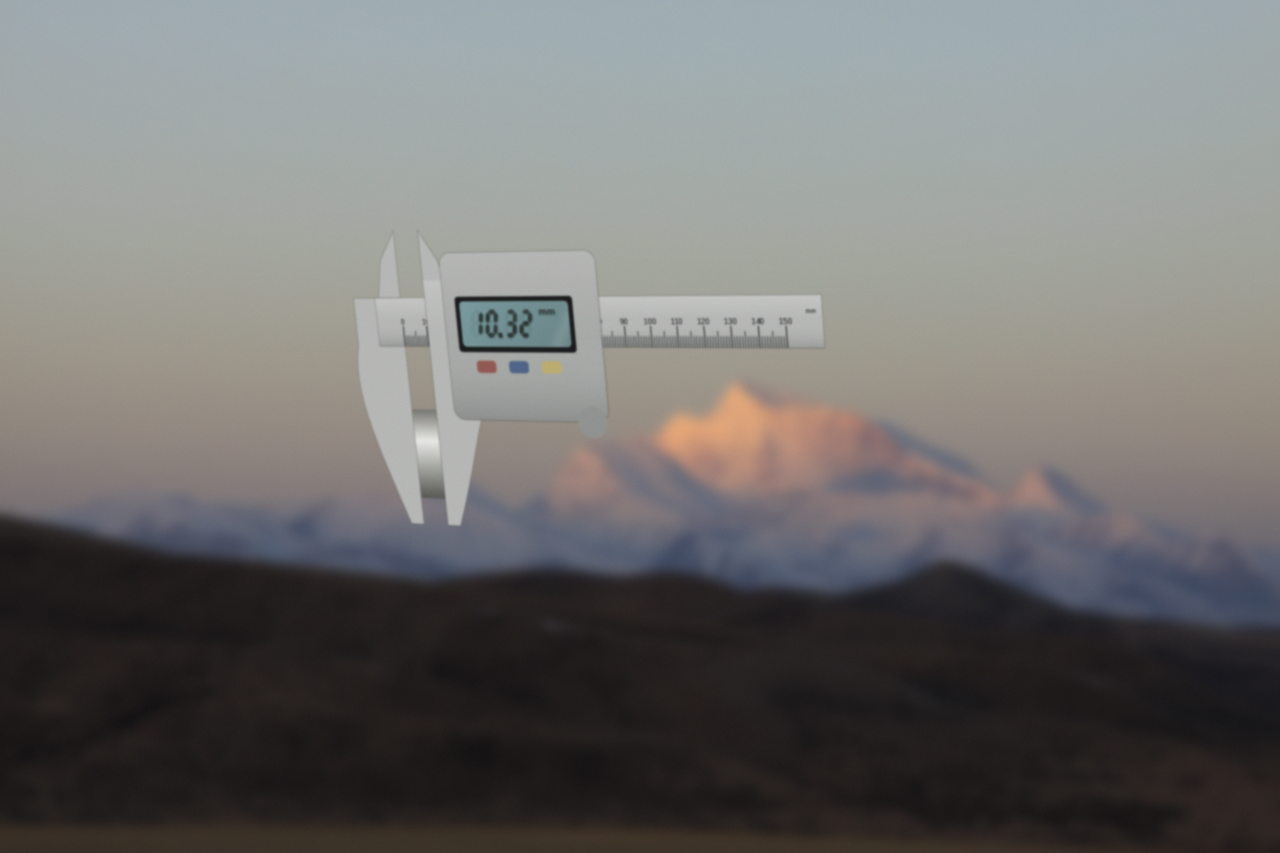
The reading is 10.32mm
